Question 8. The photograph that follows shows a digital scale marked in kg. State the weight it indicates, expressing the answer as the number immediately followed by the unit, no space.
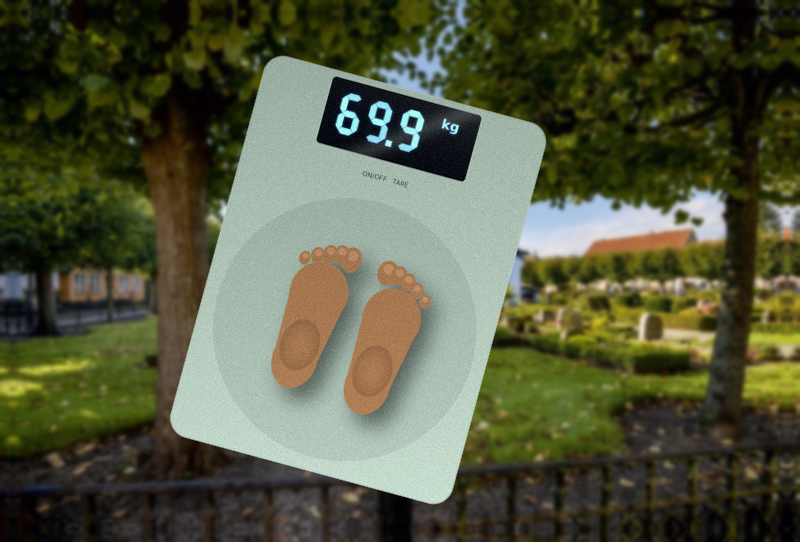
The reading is 69.9kg
